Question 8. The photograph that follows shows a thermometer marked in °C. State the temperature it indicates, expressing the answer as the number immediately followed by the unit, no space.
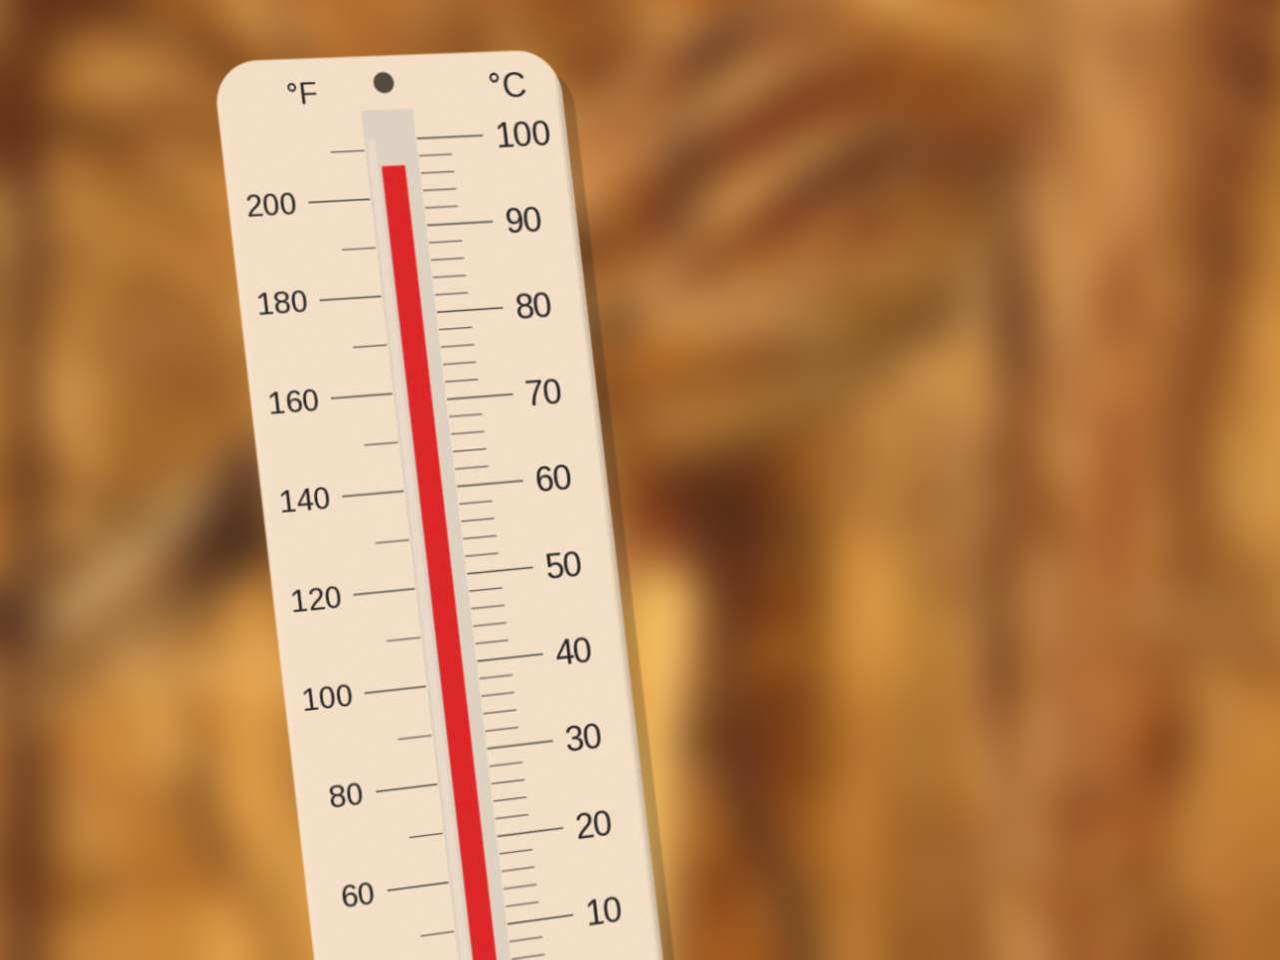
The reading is 97°C
